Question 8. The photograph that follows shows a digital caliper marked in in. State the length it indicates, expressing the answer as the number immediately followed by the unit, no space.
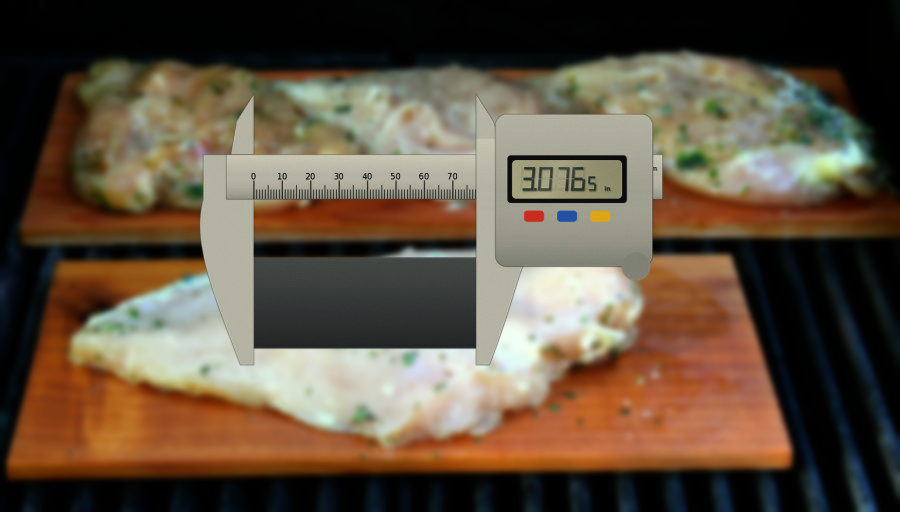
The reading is 3.0765in
